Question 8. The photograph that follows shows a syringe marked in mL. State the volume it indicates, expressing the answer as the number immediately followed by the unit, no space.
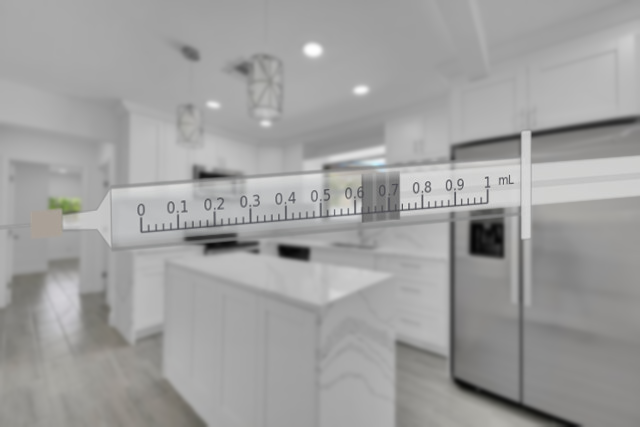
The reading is 0.62mL
